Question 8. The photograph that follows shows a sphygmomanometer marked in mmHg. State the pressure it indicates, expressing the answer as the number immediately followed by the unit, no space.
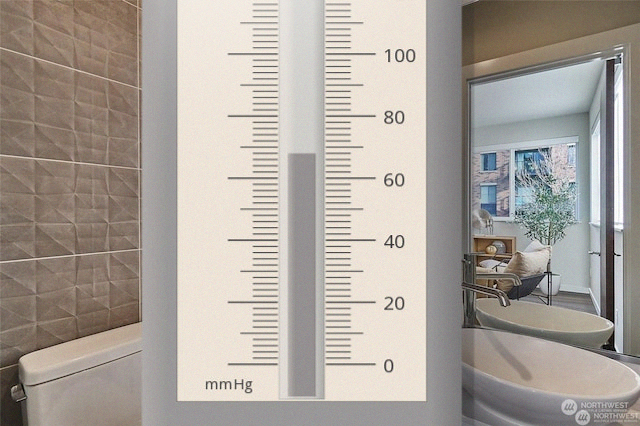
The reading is 68mmHg
